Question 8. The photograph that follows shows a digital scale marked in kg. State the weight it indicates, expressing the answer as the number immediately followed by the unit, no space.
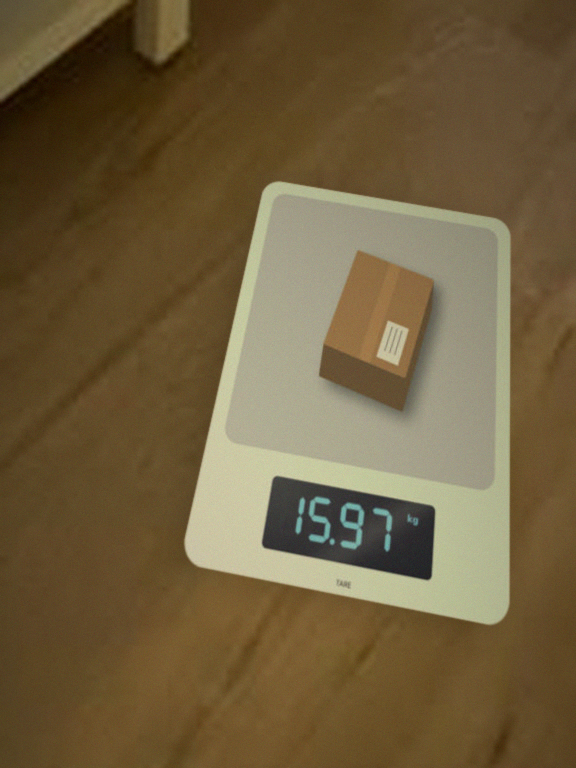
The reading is 15.97kg
